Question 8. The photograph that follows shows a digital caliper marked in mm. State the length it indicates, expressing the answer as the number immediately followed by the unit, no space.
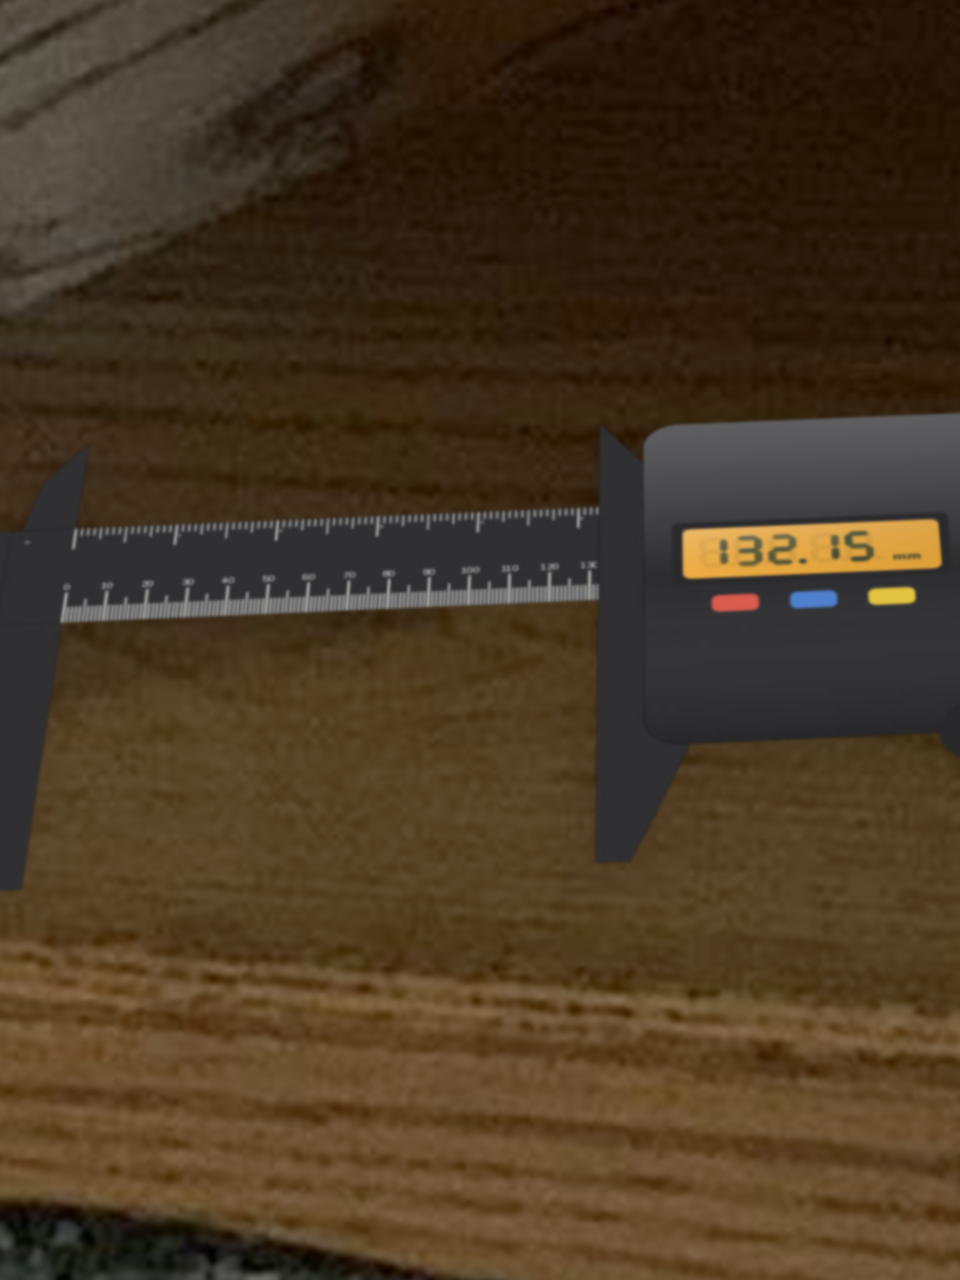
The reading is 132.15mm
